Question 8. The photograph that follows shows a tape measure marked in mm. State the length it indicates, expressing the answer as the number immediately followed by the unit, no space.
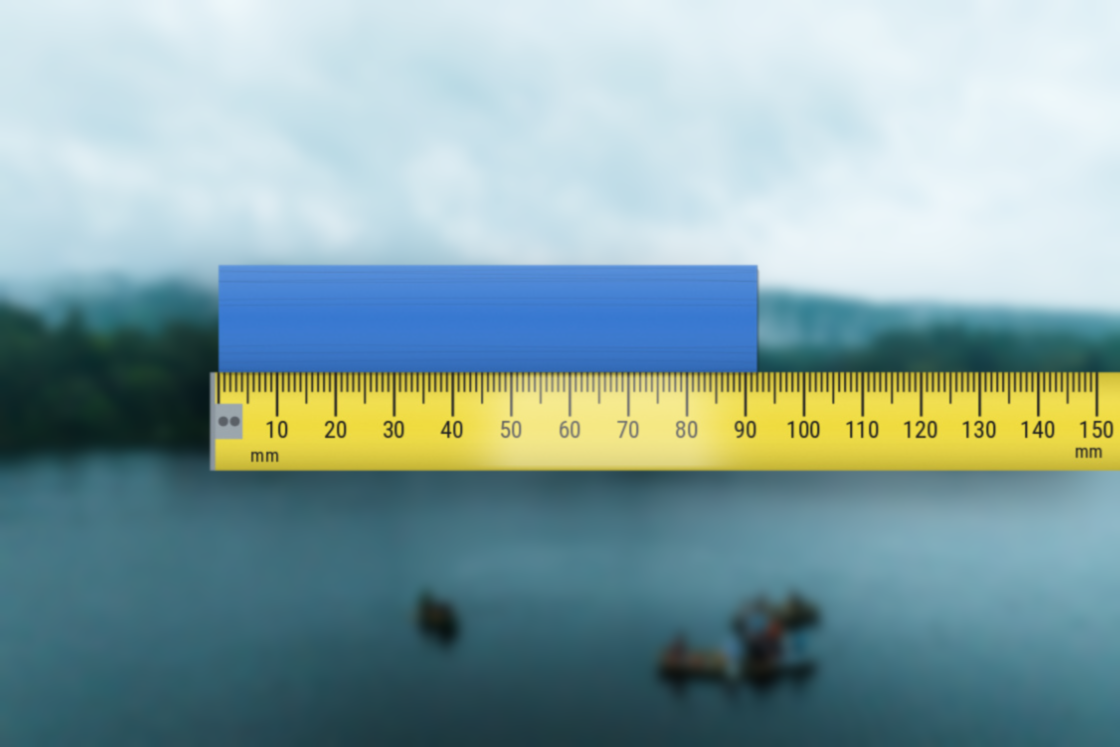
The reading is 92mm
